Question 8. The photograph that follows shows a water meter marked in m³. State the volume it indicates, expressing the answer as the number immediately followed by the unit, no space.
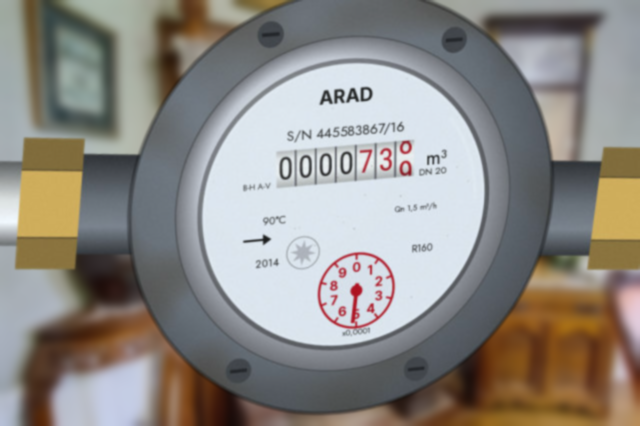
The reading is 0.7385m³
